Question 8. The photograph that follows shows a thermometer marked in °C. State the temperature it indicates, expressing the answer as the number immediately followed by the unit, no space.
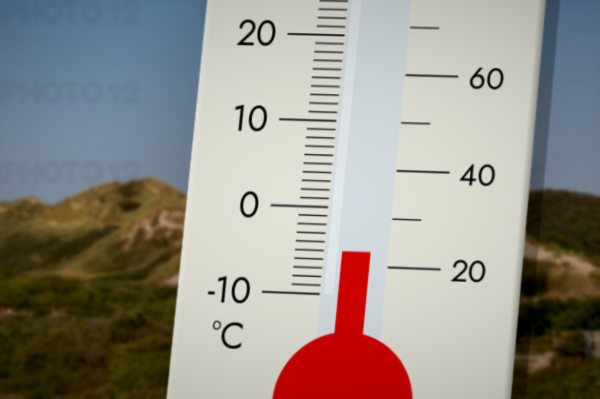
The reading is -5°C
